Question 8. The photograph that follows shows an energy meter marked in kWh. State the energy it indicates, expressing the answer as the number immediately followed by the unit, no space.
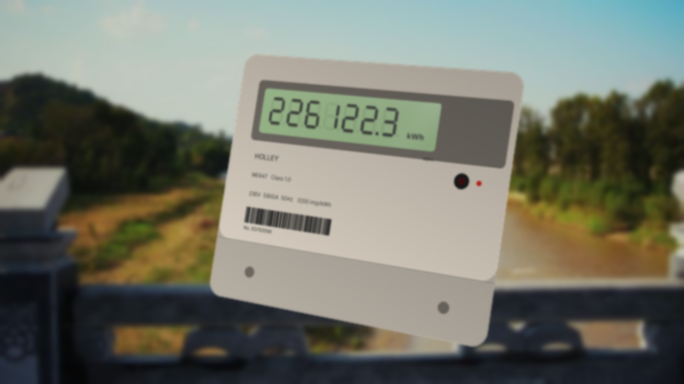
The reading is 226122.3kWh
